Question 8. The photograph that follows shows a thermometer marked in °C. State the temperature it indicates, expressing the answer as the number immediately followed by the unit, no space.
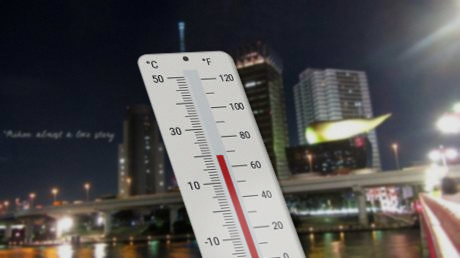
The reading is 20°C
